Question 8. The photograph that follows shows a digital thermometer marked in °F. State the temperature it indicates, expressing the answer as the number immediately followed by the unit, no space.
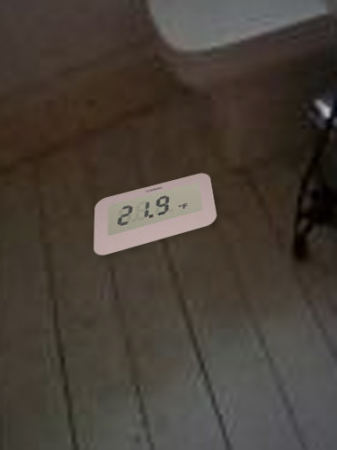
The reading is 21.9°F
